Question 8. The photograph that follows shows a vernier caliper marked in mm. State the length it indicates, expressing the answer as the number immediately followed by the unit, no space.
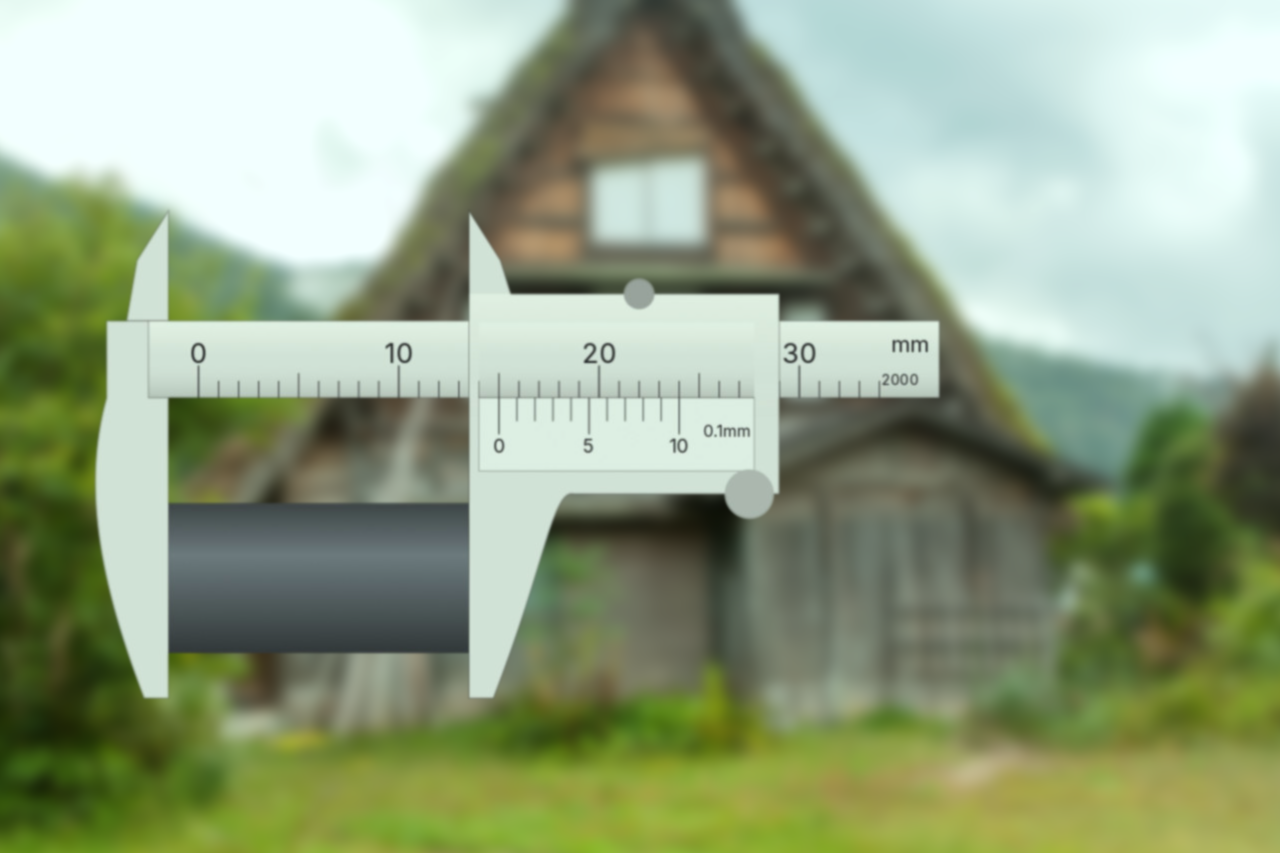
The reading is 15.0mm
